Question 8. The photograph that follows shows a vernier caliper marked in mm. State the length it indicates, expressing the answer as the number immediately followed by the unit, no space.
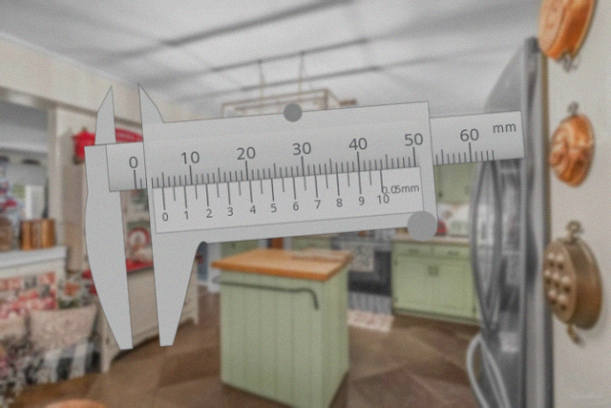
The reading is 4.8mm
